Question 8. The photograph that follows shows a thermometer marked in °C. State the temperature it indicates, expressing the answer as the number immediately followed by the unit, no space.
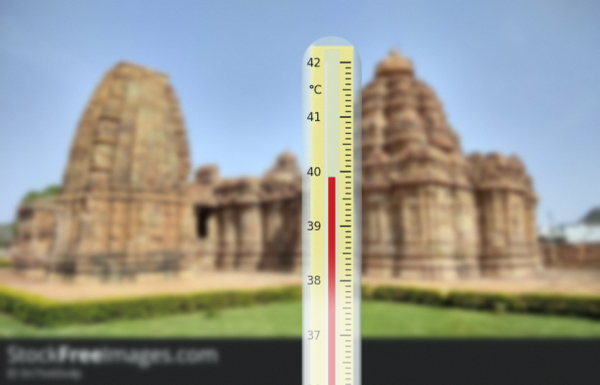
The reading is 39.9°C
